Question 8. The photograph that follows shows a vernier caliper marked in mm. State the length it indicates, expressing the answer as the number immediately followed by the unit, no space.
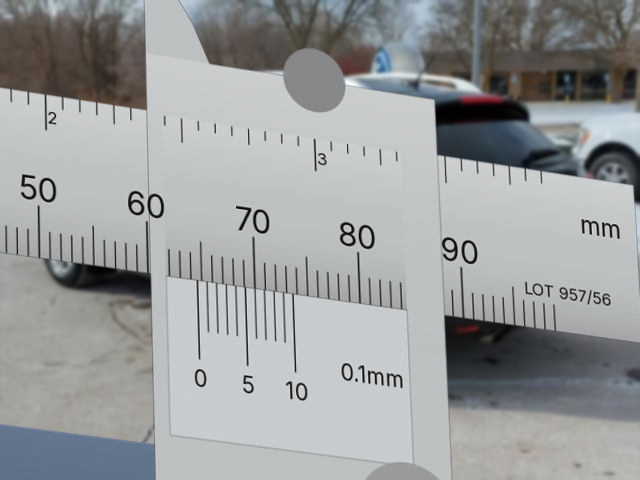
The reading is 64.6mm
